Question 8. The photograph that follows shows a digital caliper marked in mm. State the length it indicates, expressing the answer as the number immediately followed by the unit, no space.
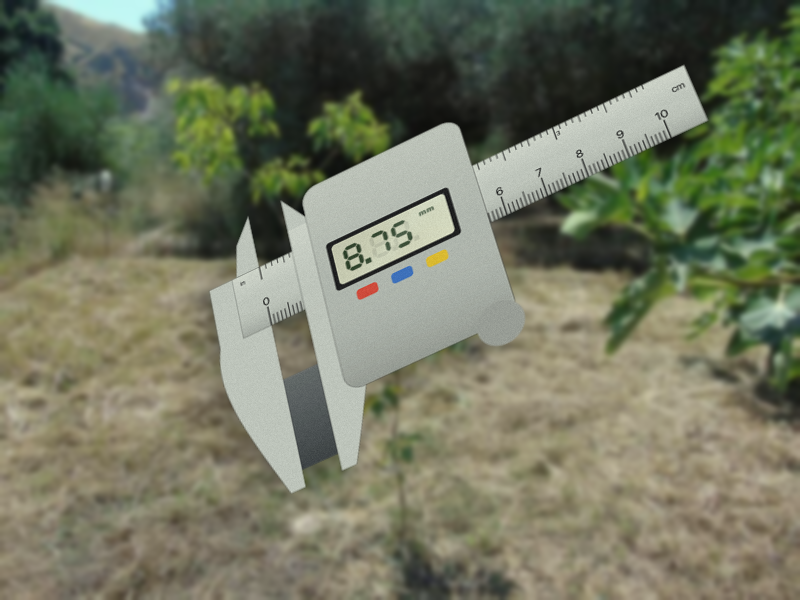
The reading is 8.75mm
